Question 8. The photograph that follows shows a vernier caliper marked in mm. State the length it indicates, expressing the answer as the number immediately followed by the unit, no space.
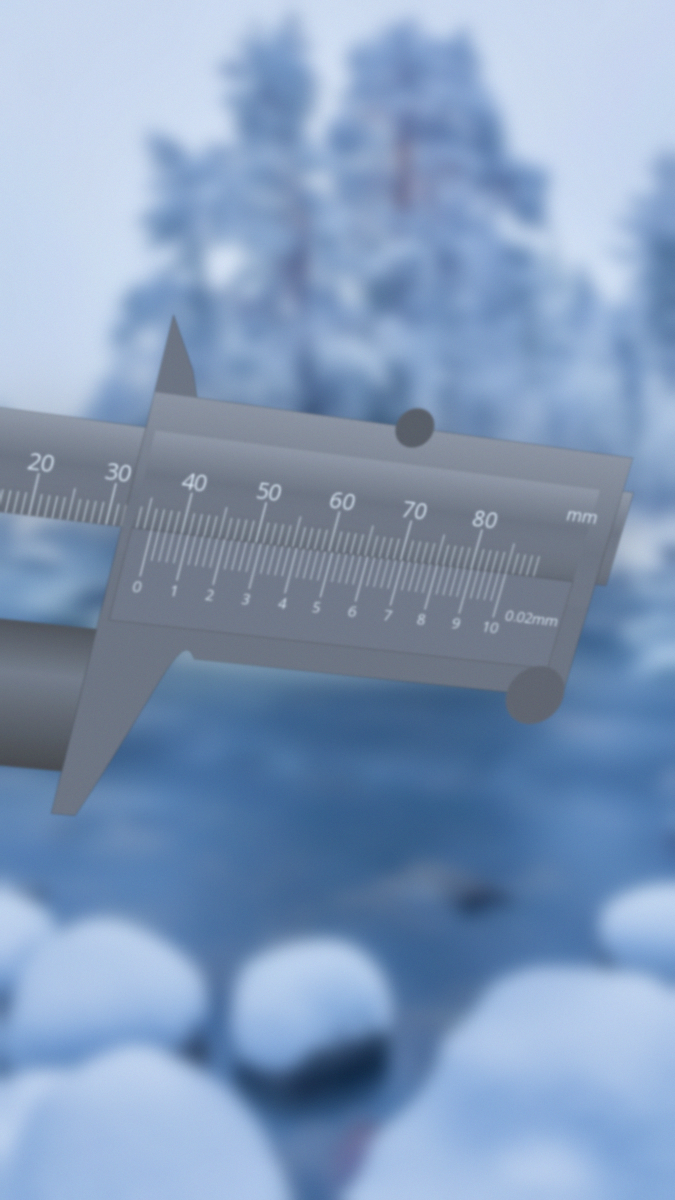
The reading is 36.0mm
